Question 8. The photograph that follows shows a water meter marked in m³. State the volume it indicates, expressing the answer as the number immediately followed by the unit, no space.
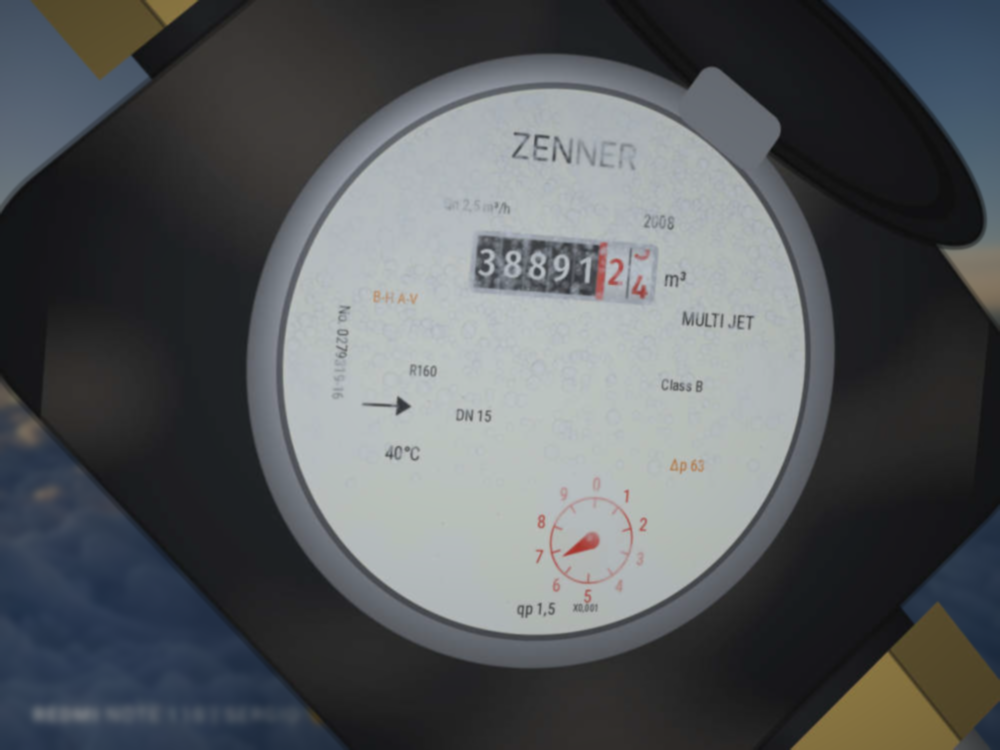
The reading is 38891.236m³
